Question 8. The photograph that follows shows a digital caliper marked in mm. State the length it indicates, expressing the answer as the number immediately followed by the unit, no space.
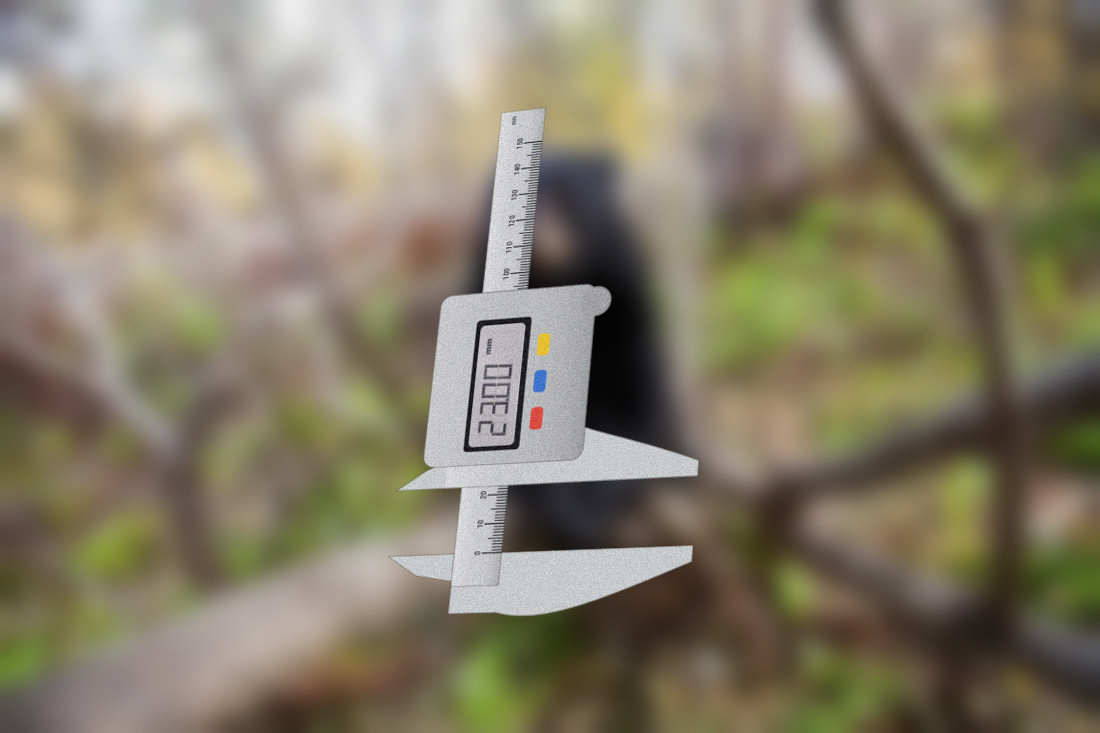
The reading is 23.00mm
